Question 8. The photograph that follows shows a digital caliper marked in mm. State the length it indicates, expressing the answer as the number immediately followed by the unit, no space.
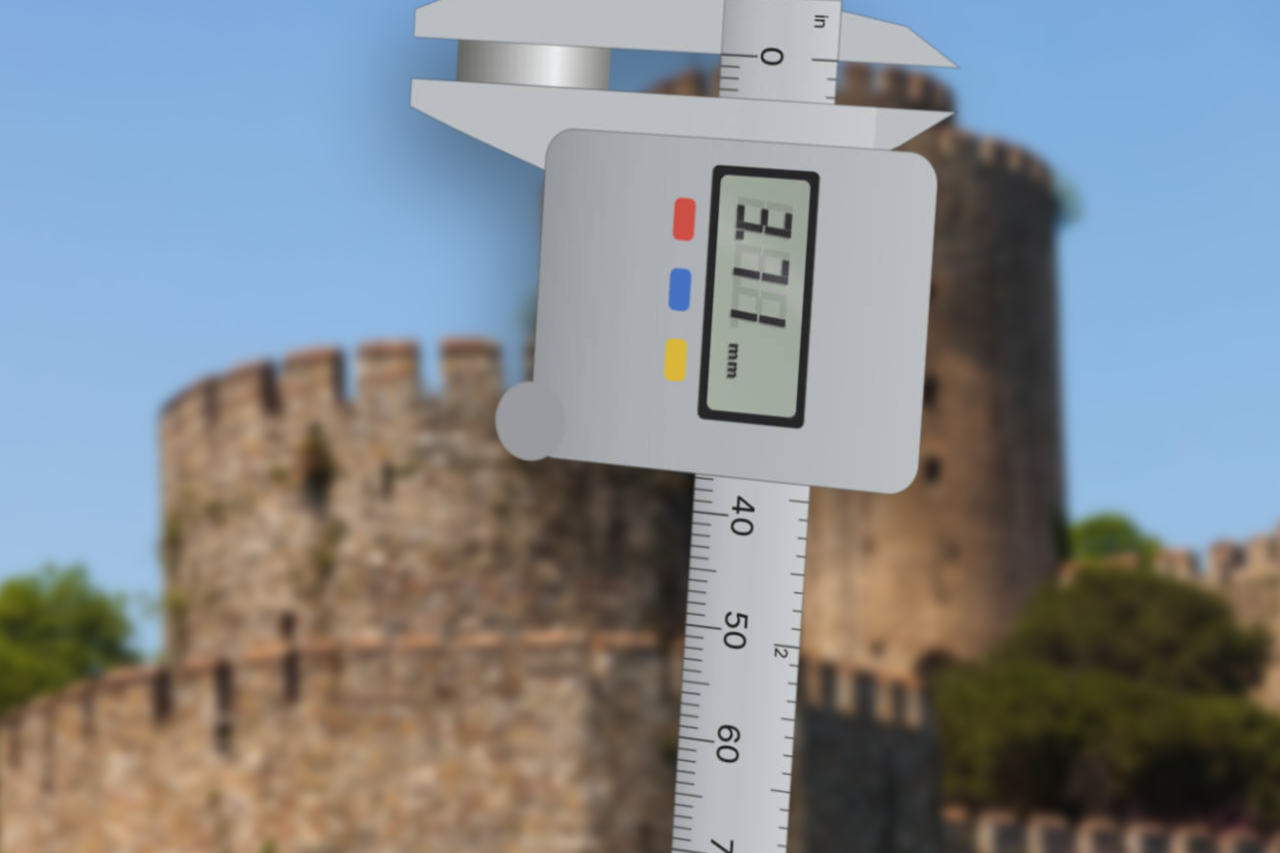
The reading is 3.71mm
